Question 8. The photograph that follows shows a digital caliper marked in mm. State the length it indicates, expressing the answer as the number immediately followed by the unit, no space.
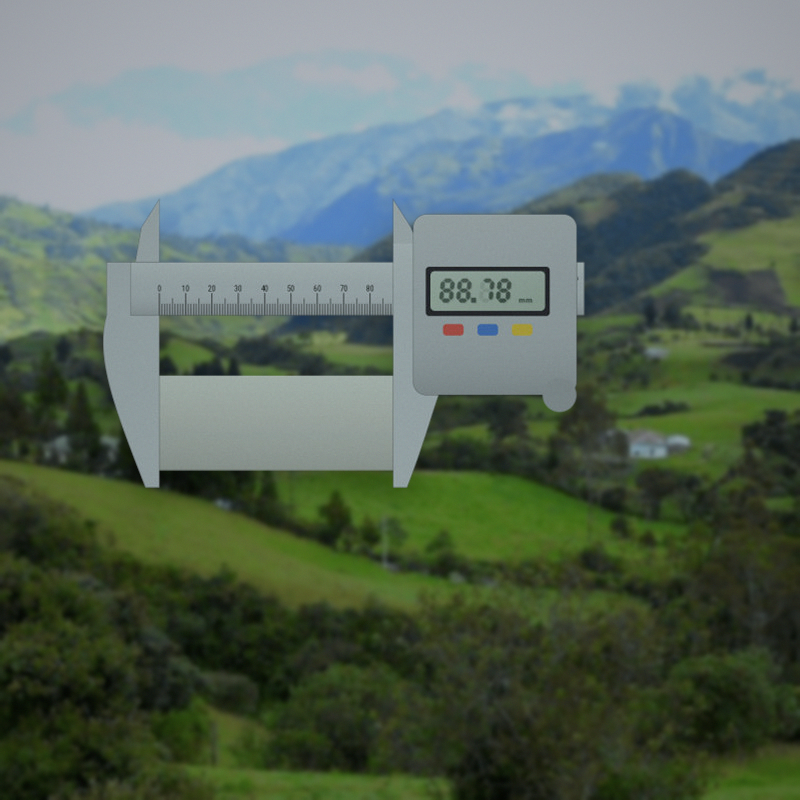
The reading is 88.78mm
